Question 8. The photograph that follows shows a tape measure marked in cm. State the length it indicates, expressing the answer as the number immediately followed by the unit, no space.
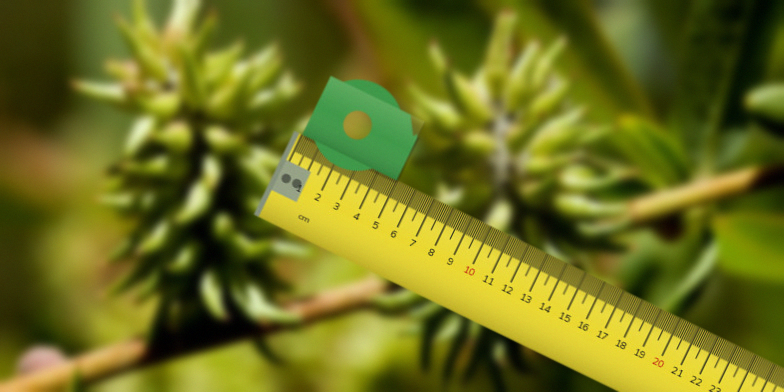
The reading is 5cm
